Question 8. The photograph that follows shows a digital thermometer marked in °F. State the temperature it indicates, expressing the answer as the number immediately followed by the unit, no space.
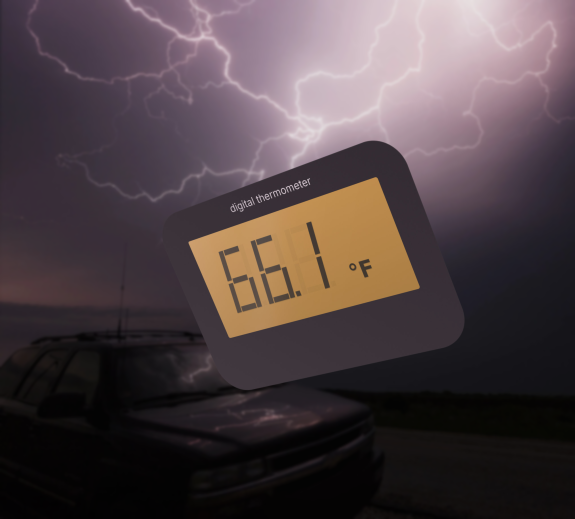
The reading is 66.1°F
